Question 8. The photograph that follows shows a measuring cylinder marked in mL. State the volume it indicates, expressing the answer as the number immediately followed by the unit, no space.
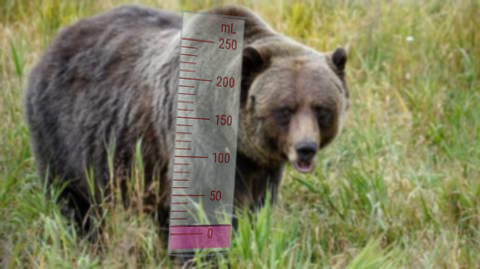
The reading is 10mL
